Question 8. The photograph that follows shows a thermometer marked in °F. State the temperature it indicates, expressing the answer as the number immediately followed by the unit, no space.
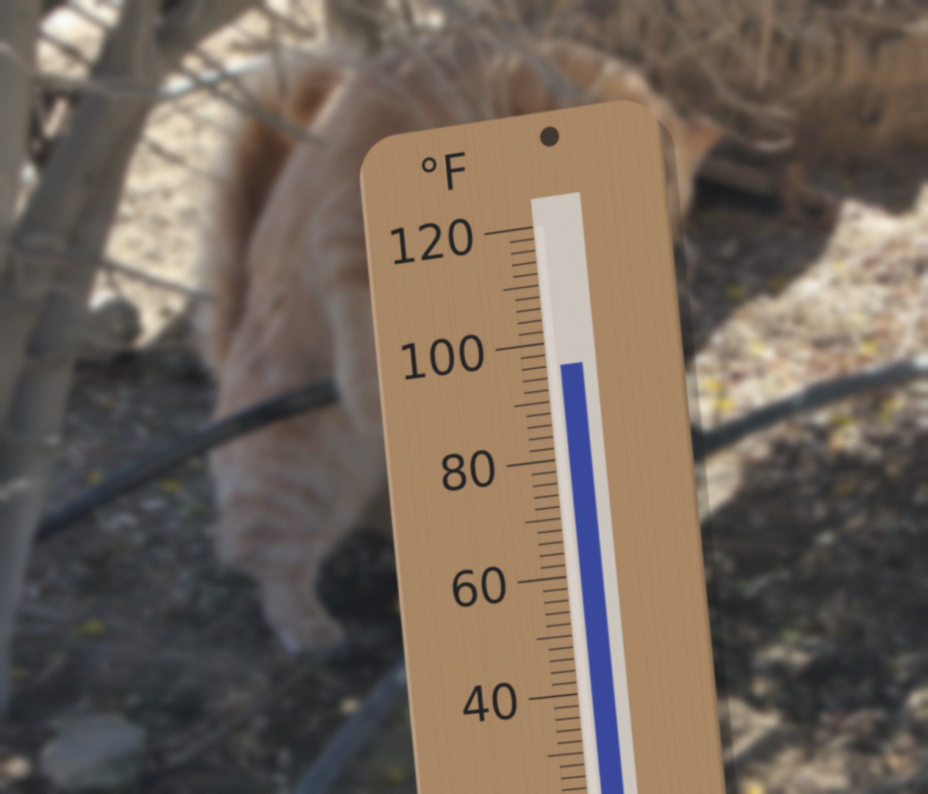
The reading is 96°F
